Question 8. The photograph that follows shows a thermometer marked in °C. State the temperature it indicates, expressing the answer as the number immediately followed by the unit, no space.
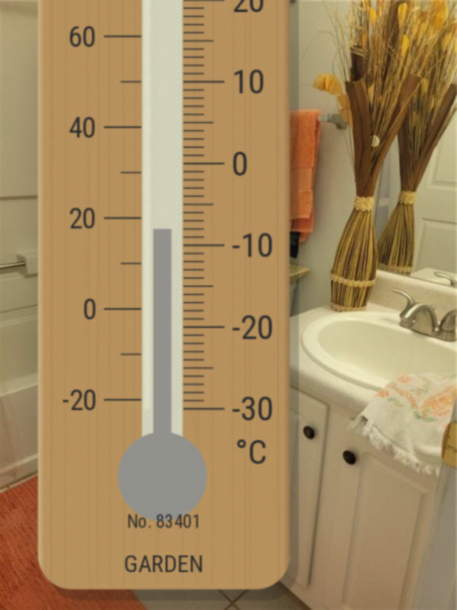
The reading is -8°C
